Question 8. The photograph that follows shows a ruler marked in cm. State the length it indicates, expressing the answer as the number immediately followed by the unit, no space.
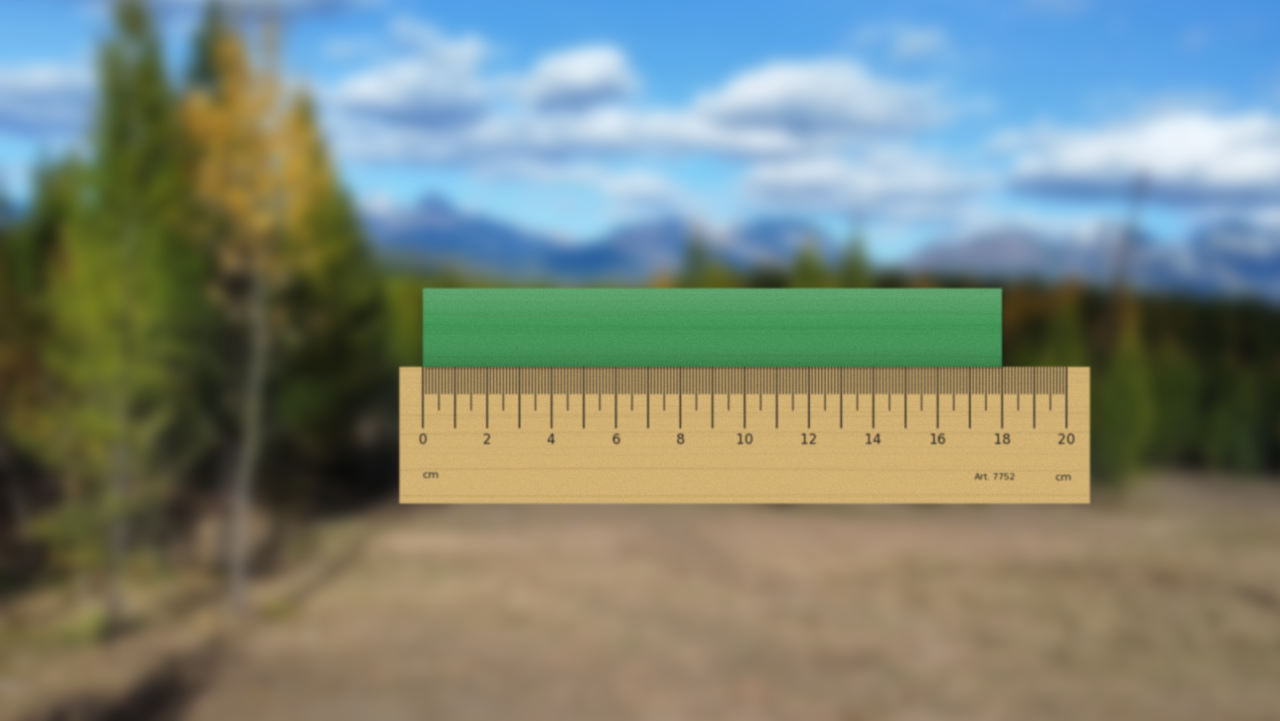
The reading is 18cm
